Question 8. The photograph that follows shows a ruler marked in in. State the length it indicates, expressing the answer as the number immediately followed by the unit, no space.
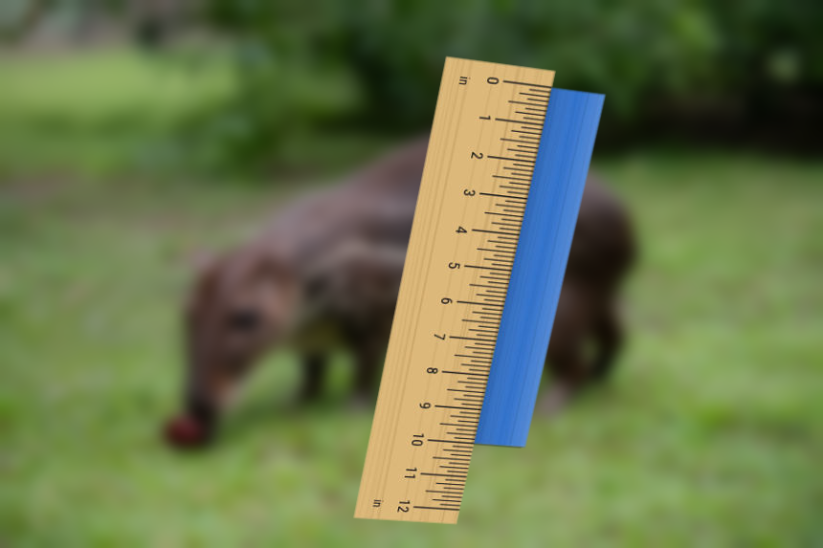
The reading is 10in
